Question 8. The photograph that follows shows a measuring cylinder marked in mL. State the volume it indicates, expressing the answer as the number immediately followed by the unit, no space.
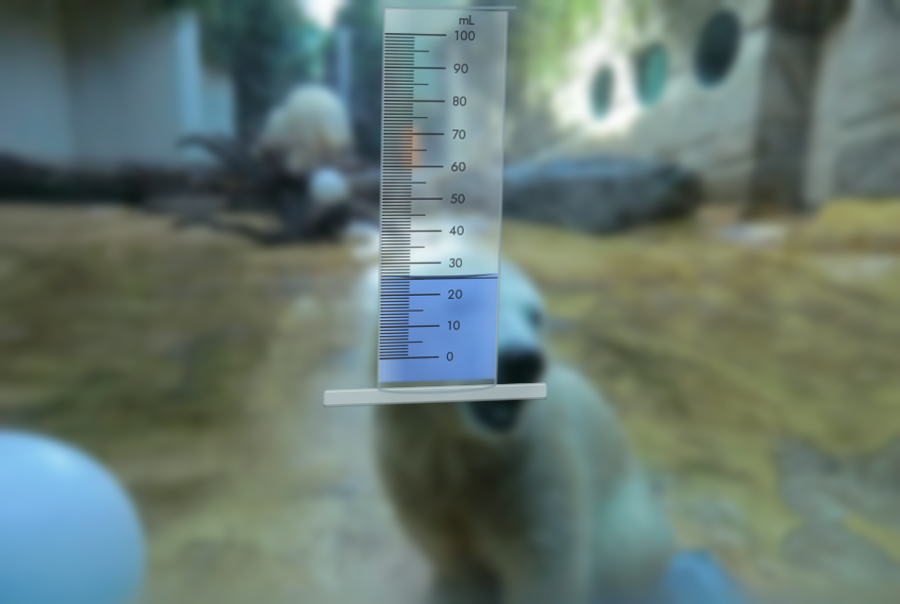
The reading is 25mL
